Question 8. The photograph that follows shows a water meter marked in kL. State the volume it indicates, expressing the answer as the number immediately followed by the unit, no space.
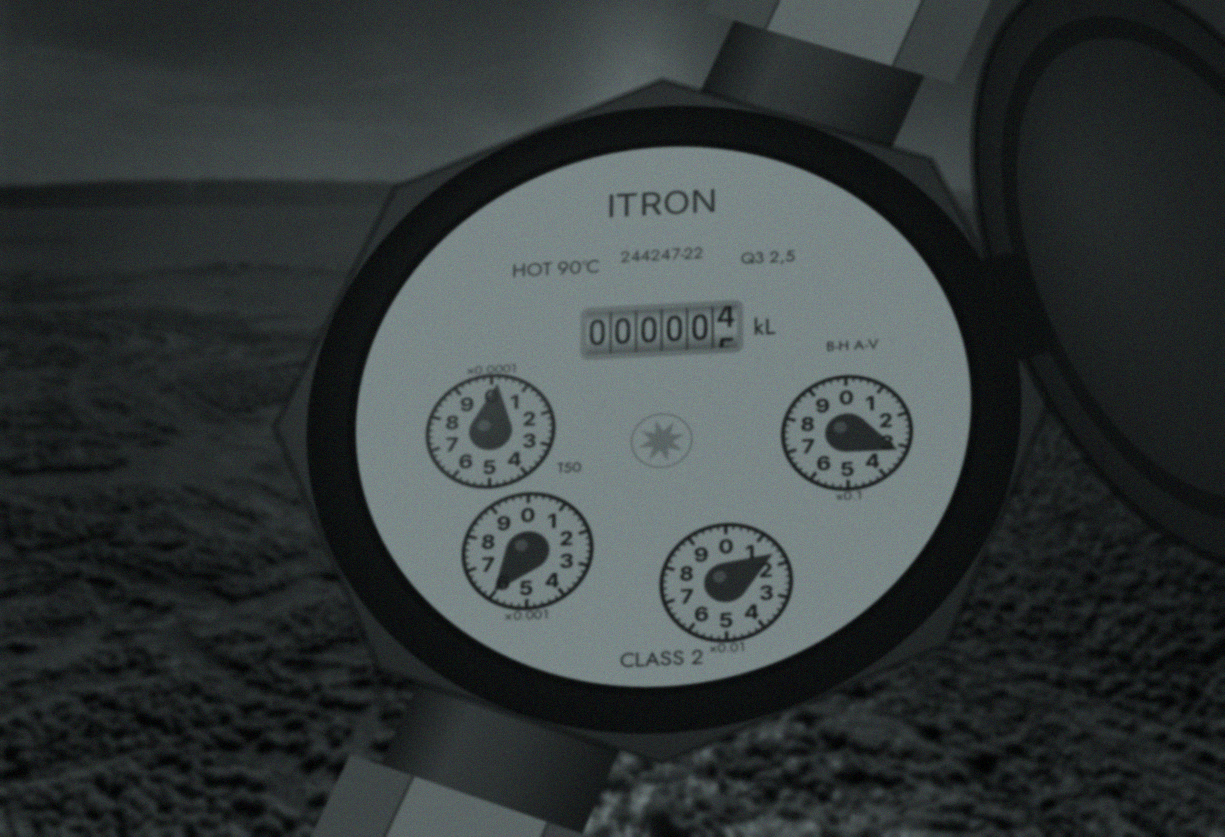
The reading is 4.3160kL
